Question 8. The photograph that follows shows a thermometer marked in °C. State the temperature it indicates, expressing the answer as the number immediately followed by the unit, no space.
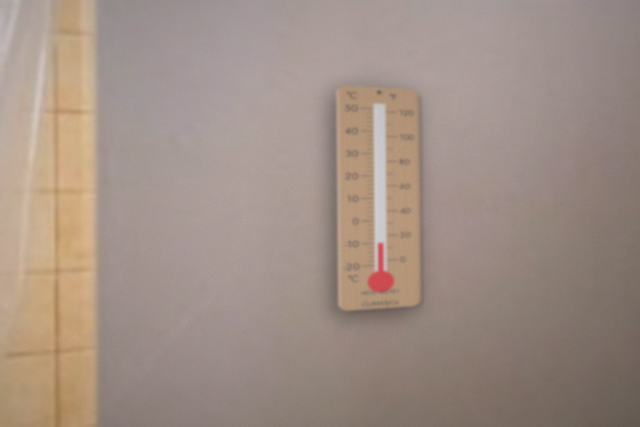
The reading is -10°C
